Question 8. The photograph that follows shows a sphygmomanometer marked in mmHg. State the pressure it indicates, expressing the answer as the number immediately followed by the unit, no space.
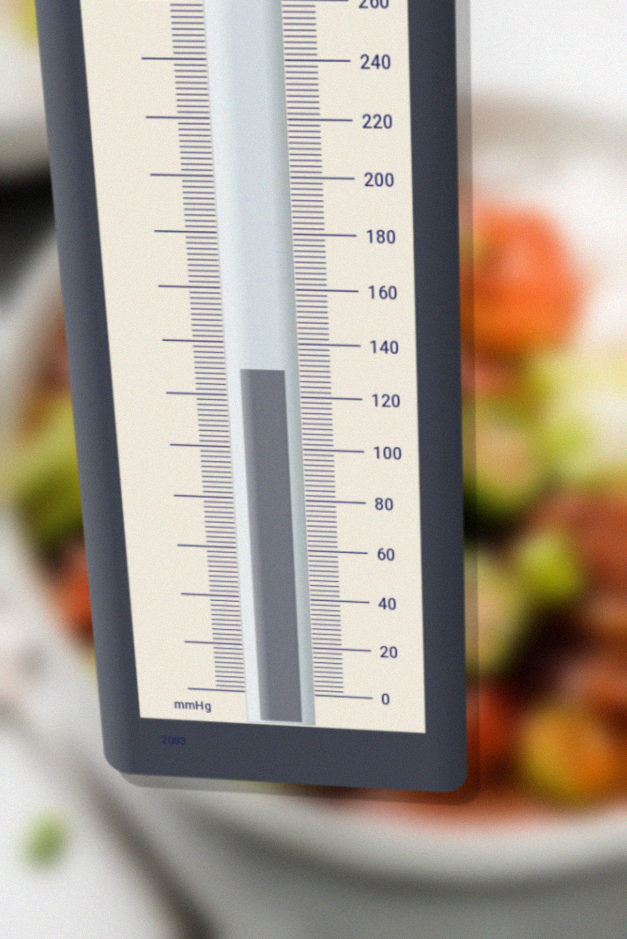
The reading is 130mmHg
